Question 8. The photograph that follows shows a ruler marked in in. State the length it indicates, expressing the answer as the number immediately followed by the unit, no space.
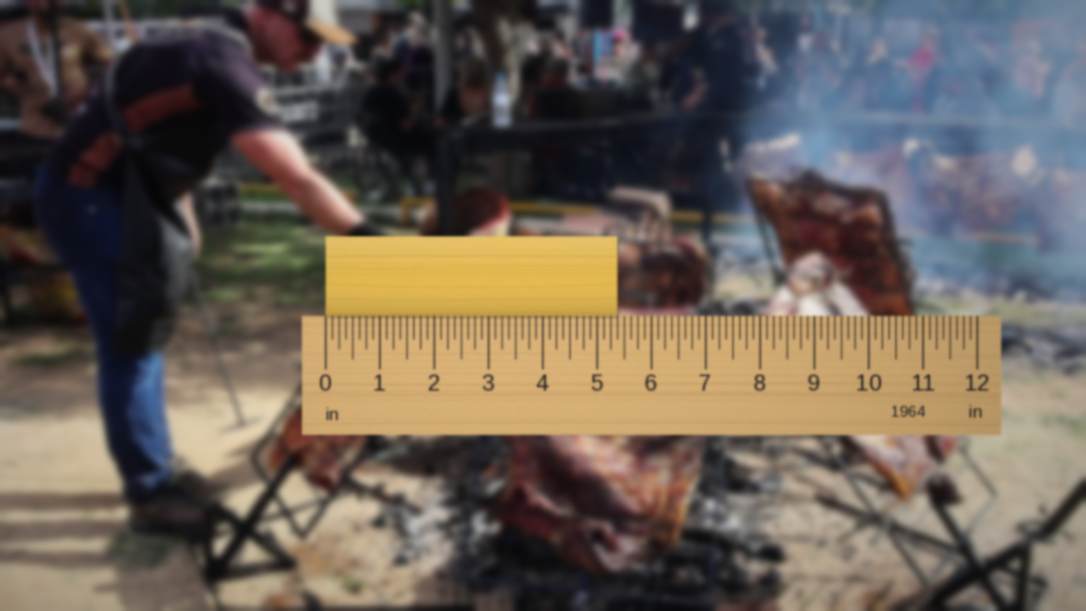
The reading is 5.375in
